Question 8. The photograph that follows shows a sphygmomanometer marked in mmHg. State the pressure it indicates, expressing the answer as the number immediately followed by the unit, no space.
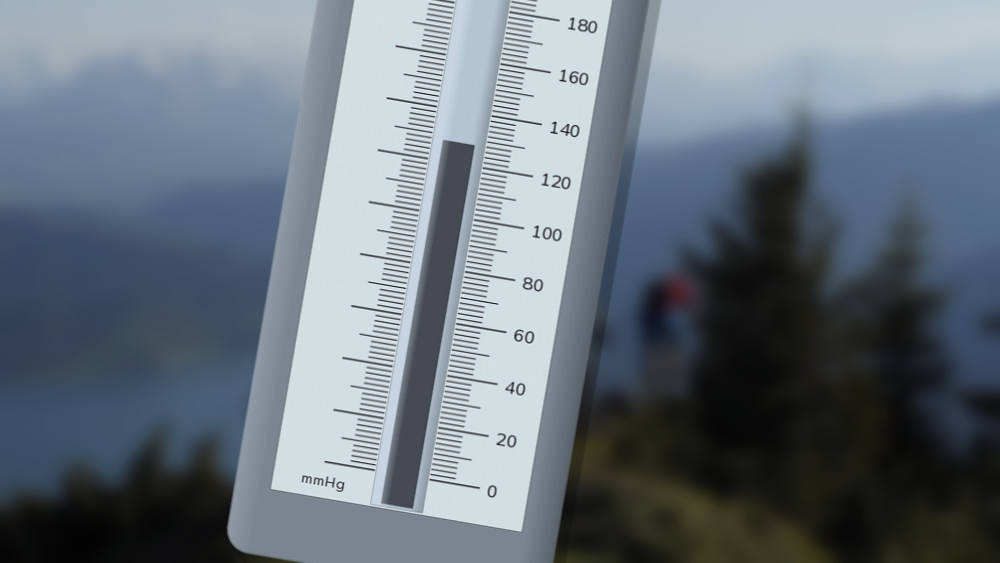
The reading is 128mmHg
